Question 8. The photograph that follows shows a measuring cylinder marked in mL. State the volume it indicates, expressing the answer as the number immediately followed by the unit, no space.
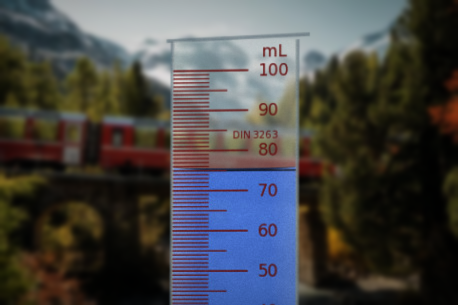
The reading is 75mL
